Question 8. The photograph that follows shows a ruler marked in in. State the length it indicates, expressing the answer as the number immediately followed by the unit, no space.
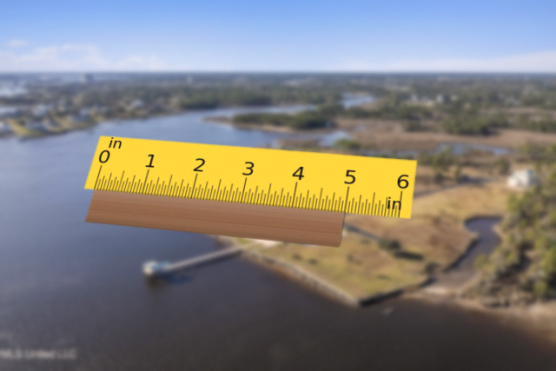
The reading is 5in
